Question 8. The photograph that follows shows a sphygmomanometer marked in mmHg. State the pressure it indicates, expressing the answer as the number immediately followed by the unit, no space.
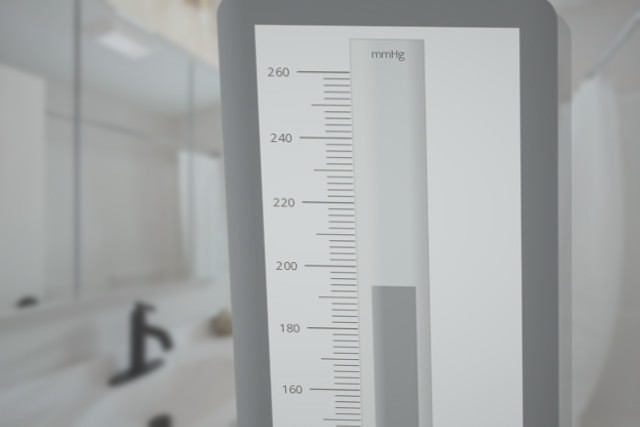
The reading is 194mmHg
